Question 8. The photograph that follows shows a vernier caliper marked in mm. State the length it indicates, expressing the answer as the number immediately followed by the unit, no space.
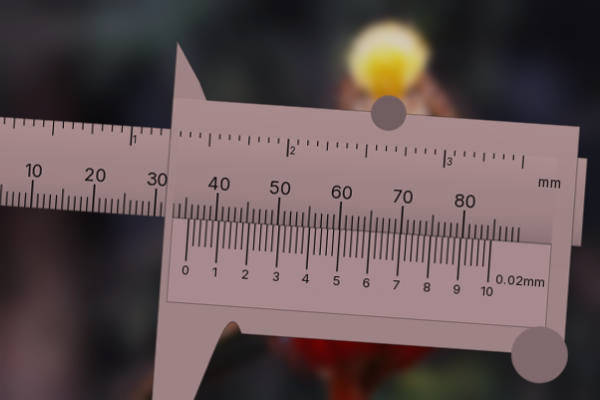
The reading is 35.6mm
